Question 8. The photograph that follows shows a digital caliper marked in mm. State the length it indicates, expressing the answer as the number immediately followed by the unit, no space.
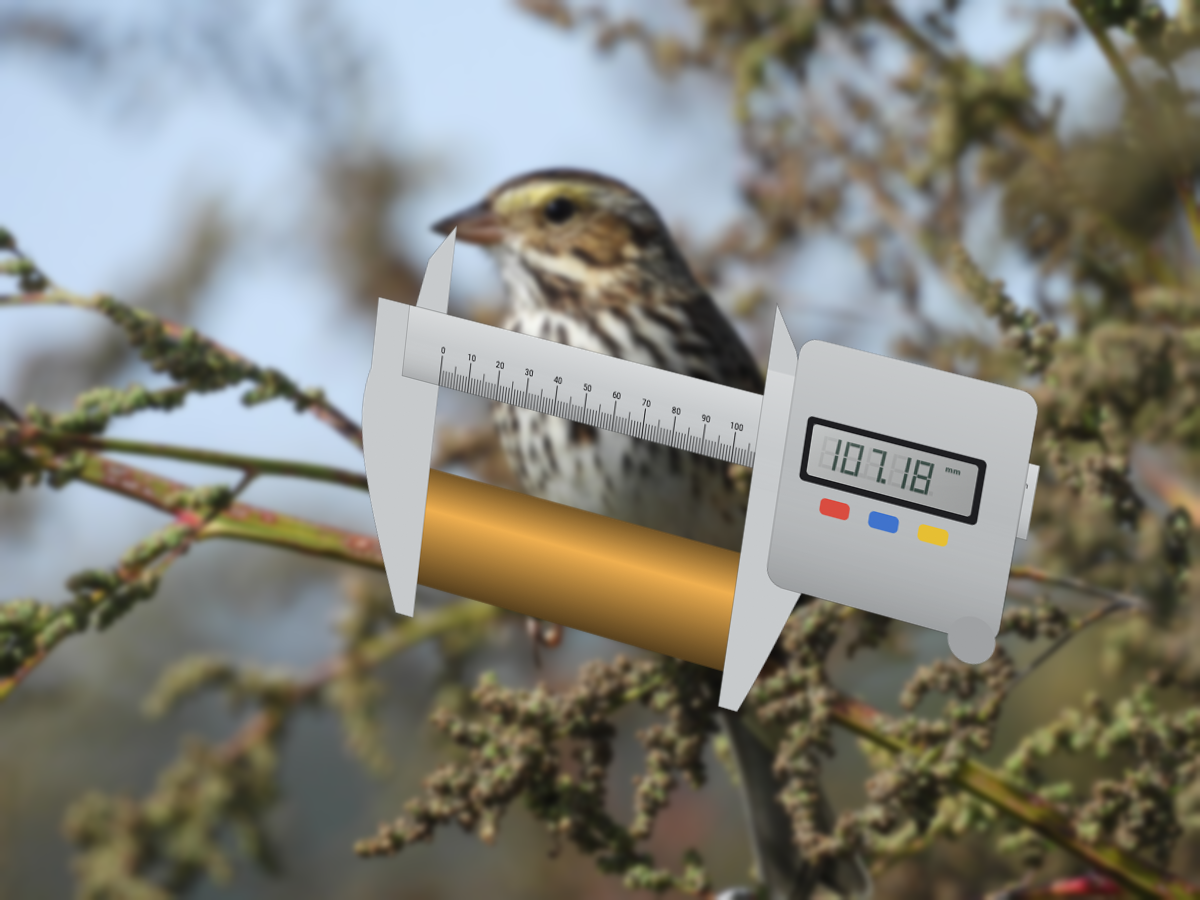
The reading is 107.18mm
